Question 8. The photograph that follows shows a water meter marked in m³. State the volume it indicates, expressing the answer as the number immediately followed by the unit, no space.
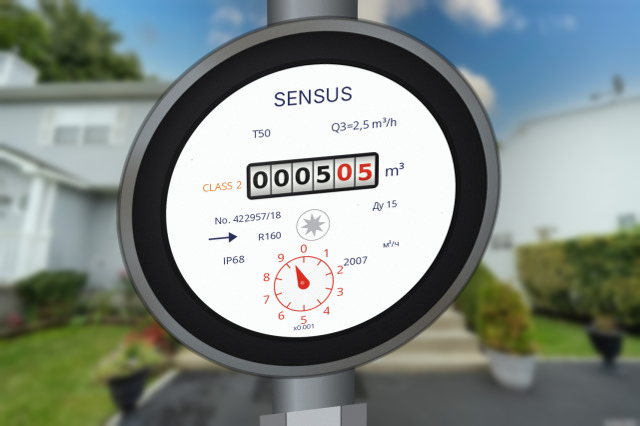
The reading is 5.049m³
